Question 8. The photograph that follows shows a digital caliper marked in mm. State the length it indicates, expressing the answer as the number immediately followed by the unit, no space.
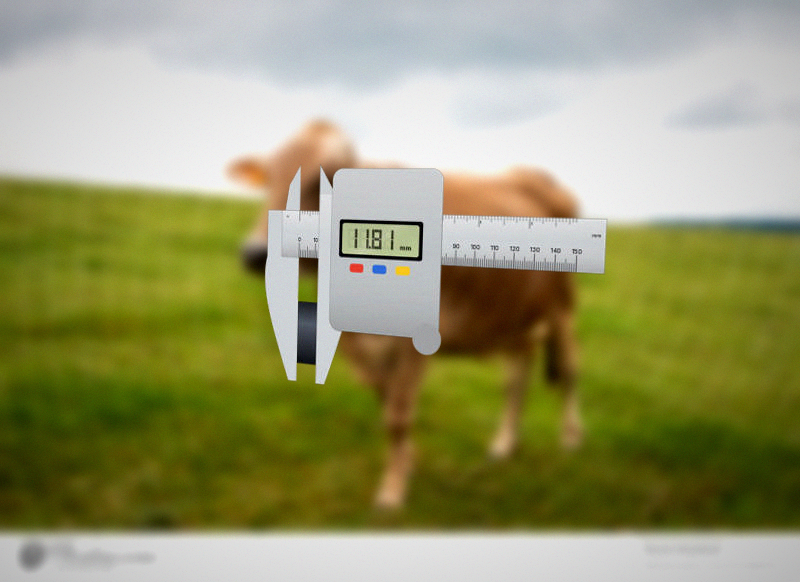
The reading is 11.81mm
